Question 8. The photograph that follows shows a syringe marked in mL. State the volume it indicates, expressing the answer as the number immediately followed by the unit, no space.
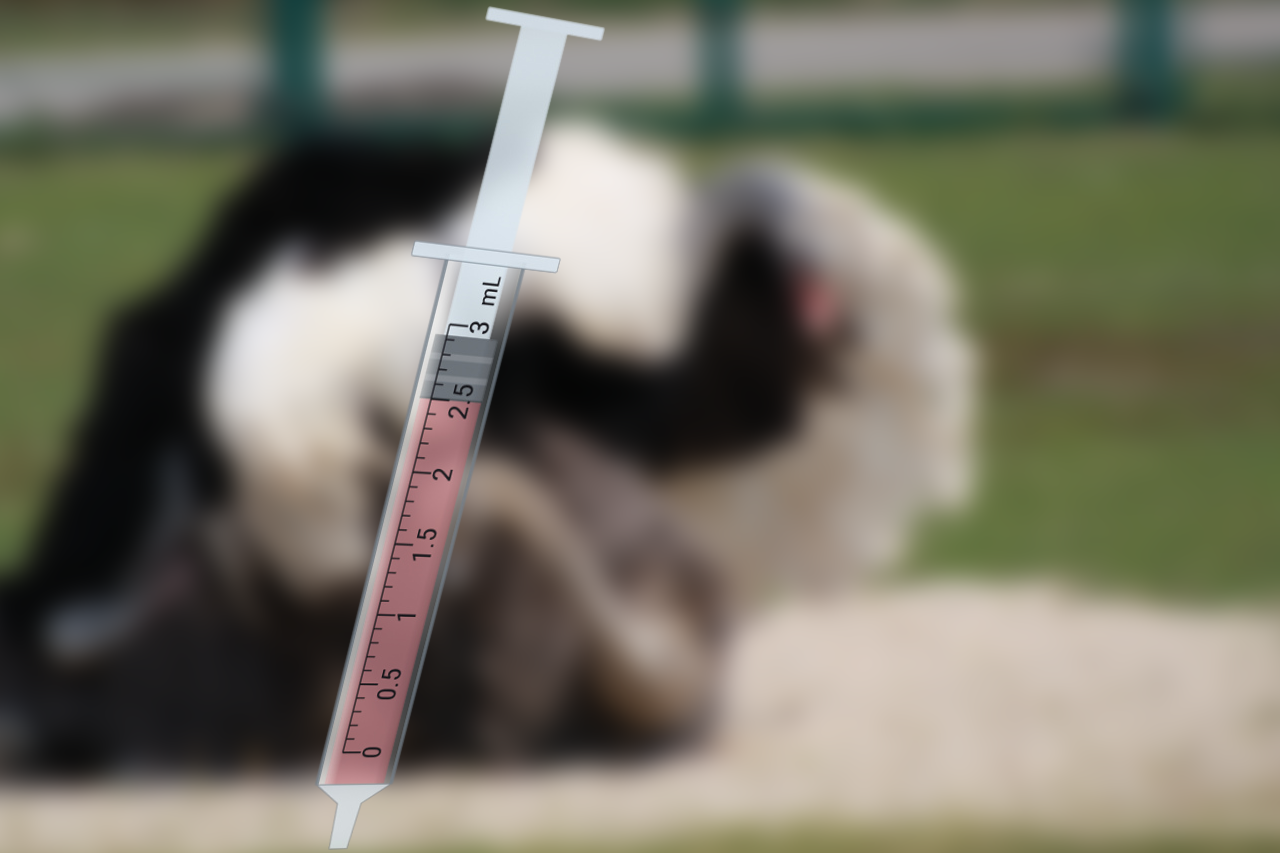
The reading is 2.5mL
